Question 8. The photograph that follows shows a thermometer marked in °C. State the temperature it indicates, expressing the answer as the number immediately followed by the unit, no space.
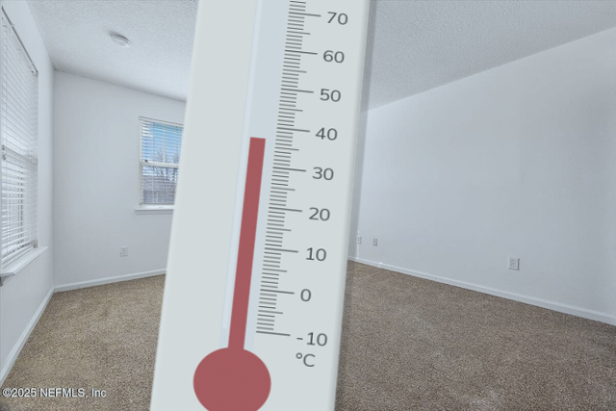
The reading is 37°C
